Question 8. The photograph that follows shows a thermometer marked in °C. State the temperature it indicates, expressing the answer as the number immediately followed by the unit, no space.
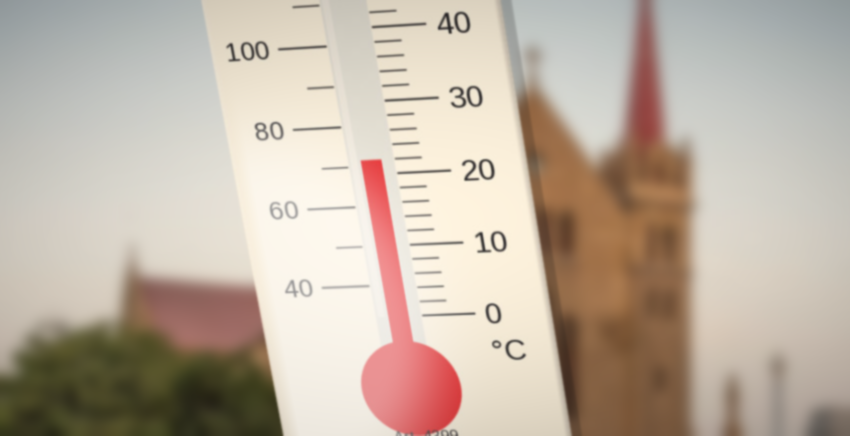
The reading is 22°C
